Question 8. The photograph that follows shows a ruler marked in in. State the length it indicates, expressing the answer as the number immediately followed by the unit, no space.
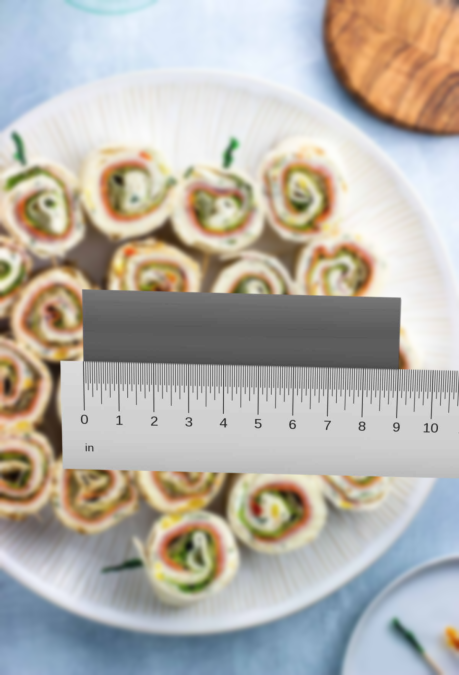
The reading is 9in
